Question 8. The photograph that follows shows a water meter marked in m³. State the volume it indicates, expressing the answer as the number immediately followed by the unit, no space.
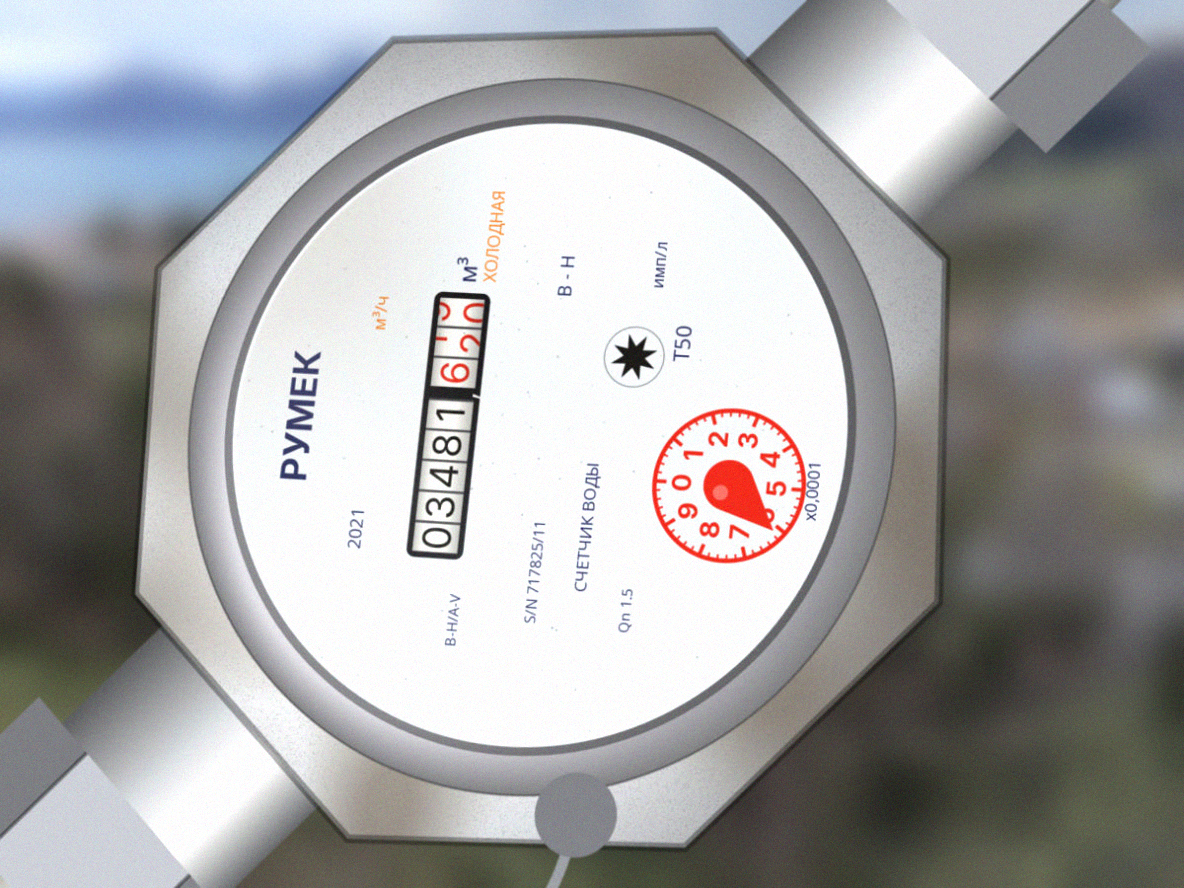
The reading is 3481.6196m³
